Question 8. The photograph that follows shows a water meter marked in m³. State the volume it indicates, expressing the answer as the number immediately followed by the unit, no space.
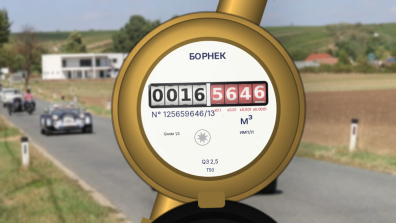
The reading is 16.5646m³
